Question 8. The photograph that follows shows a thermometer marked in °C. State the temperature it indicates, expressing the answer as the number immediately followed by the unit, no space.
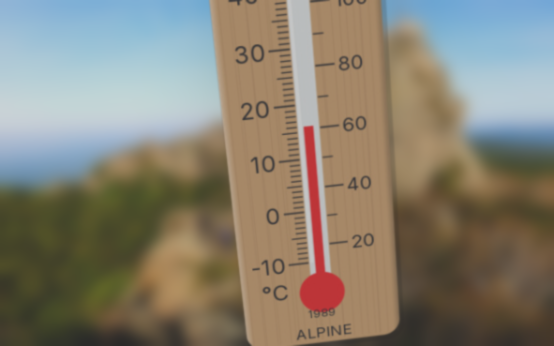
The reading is 16°C
